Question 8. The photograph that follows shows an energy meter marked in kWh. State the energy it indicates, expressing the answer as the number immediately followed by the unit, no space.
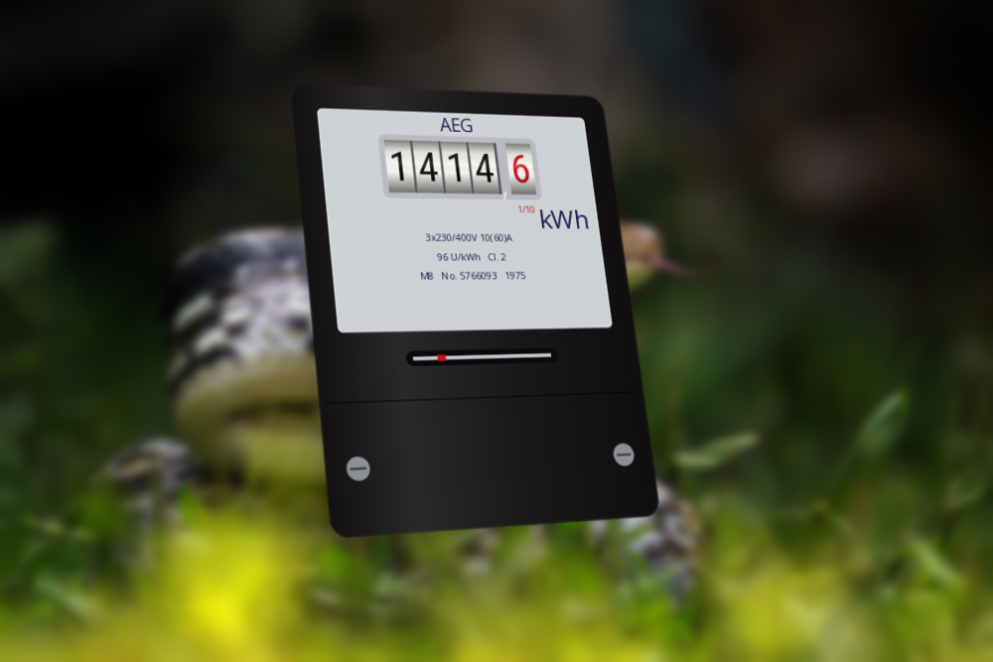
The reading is 1414.6kWh
